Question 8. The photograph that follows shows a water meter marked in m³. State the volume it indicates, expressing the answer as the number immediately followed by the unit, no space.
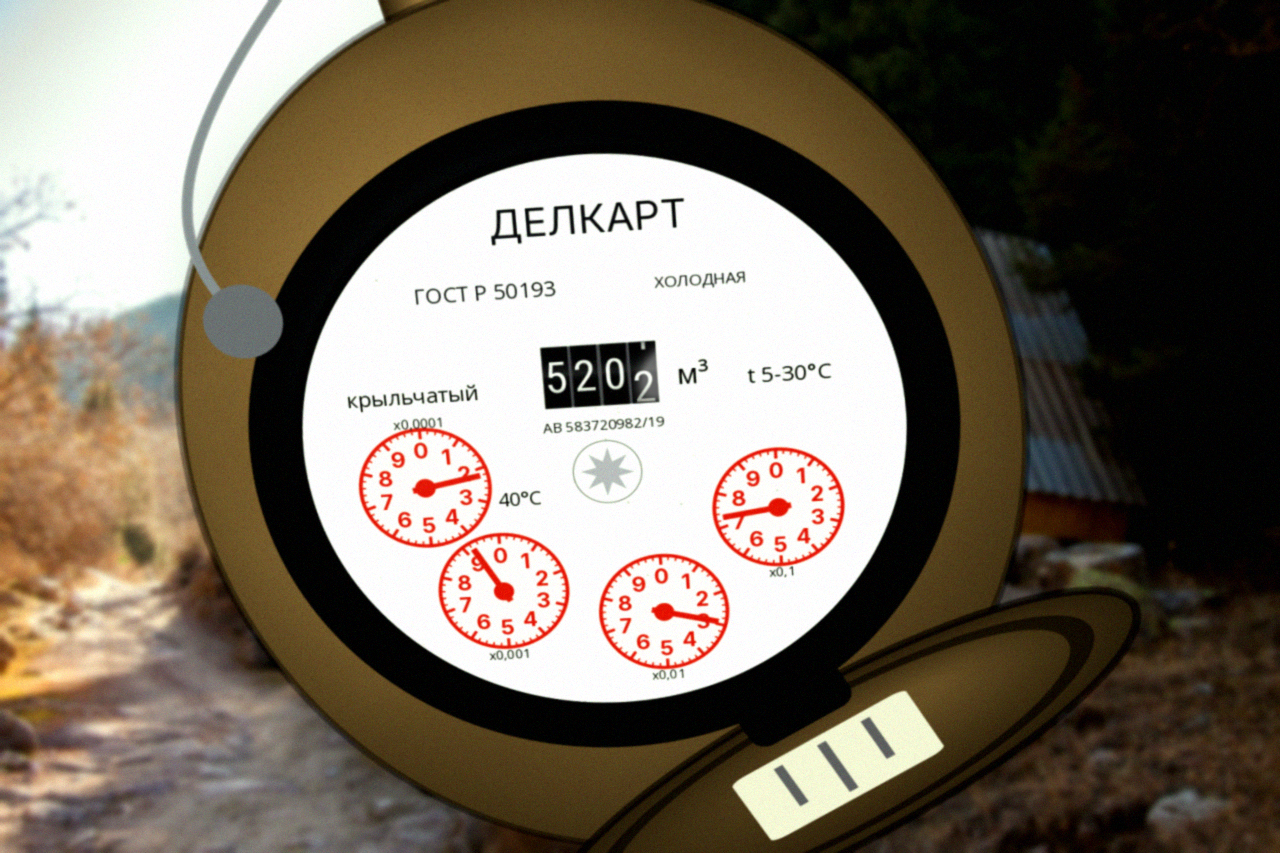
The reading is 5201.7292m³
